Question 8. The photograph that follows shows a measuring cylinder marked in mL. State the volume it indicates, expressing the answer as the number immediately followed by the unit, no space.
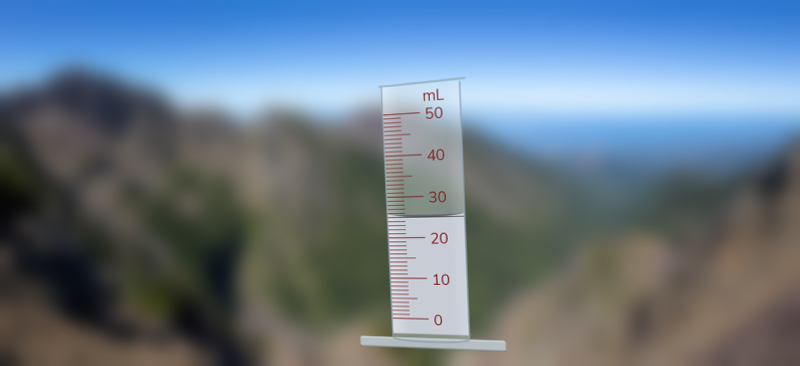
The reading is 25mL
